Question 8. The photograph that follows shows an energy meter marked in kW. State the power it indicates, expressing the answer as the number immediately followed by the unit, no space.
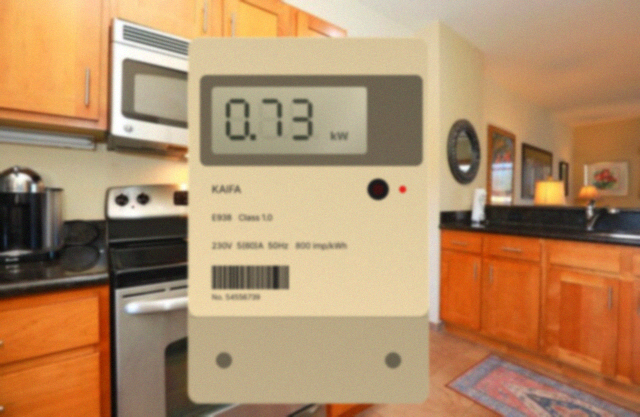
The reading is 0.73kW
